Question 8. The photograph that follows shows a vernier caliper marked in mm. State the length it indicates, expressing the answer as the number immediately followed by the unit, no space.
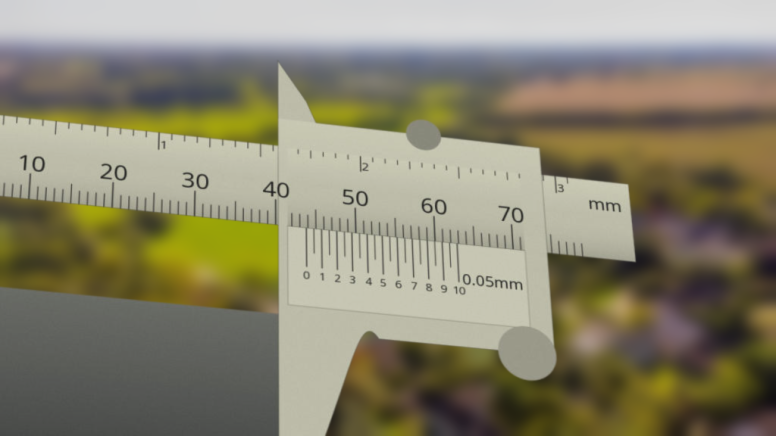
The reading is 43.8mm
